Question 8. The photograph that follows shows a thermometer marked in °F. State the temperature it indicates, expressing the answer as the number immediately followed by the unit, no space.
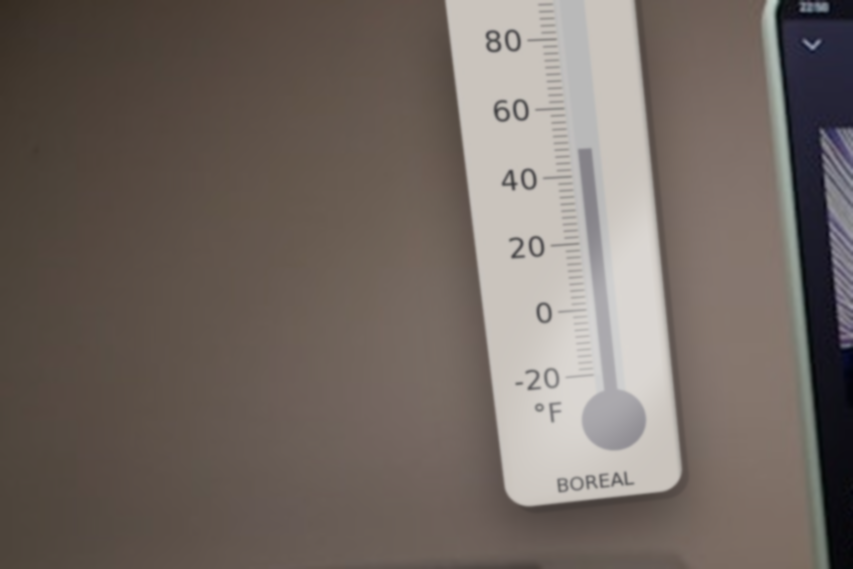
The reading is 48°F
